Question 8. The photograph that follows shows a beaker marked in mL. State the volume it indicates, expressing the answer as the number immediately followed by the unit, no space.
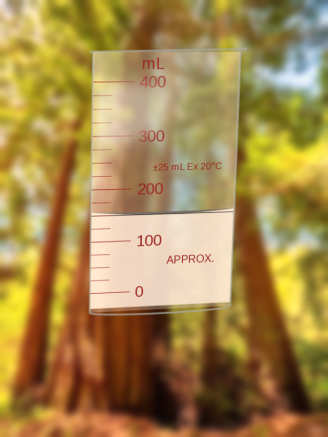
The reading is 150mL
